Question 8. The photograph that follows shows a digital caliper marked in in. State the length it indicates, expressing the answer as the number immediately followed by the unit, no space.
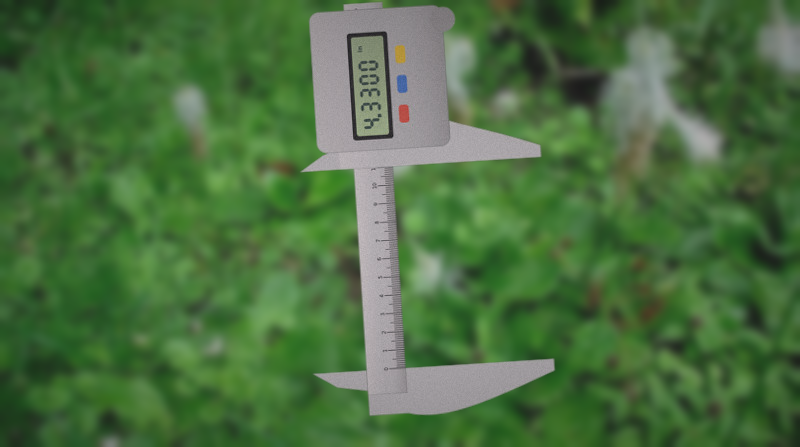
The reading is 4.3300in
